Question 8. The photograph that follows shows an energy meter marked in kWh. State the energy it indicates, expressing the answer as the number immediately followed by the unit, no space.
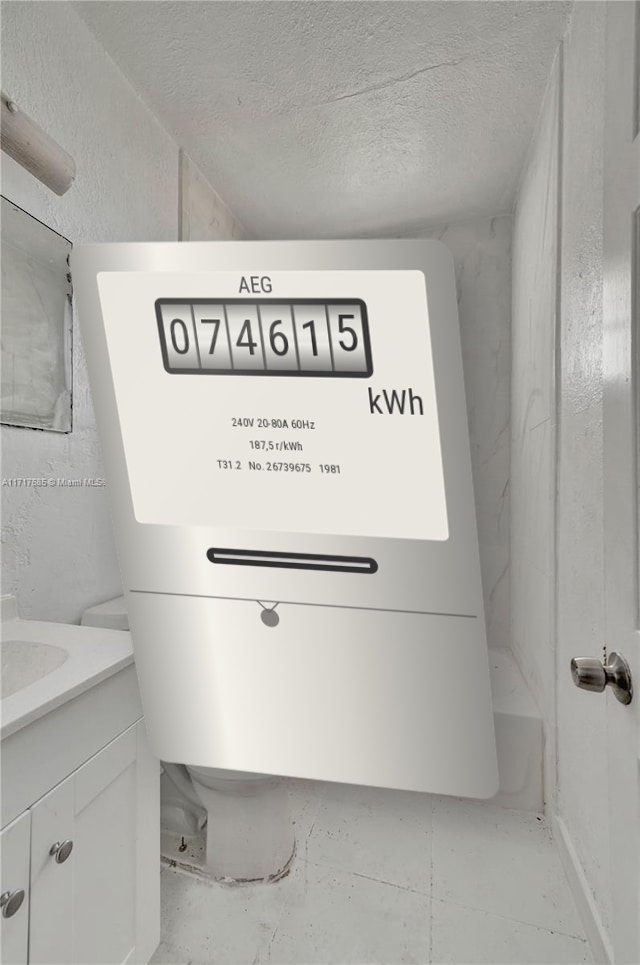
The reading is 74615kWh
